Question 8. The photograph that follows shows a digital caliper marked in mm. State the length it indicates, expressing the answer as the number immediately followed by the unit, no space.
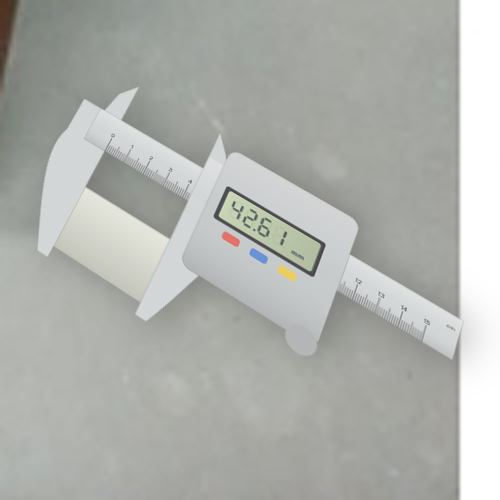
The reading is 42.61mm
